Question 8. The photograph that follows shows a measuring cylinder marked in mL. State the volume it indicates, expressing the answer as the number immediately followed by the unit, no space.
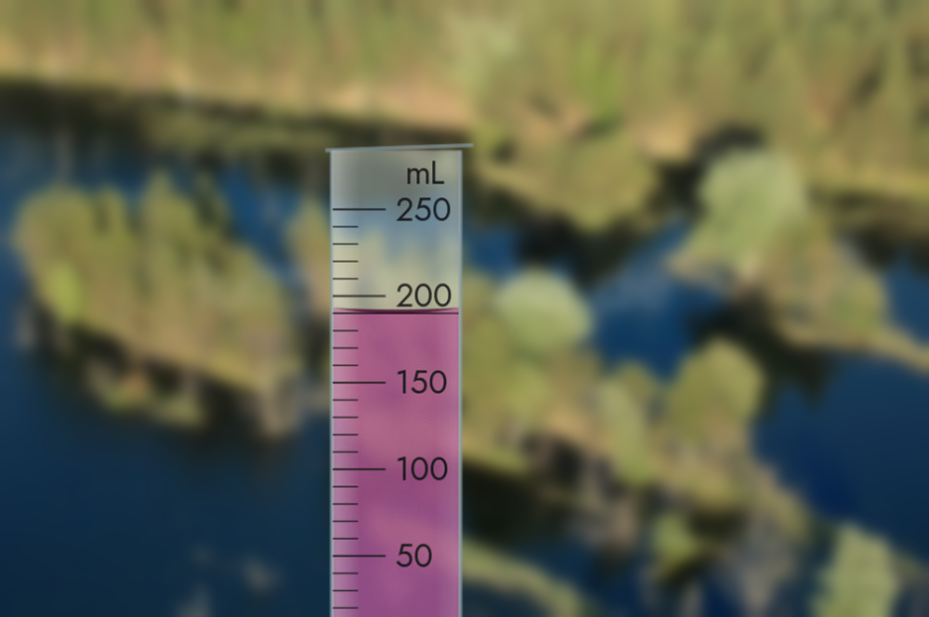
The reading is 190mL
